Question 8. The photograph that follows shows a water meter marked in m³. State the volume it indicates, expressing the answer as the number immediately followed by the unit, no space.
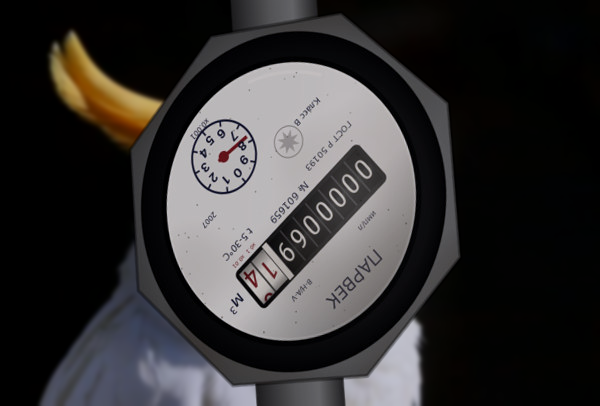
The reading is 69.137m³
